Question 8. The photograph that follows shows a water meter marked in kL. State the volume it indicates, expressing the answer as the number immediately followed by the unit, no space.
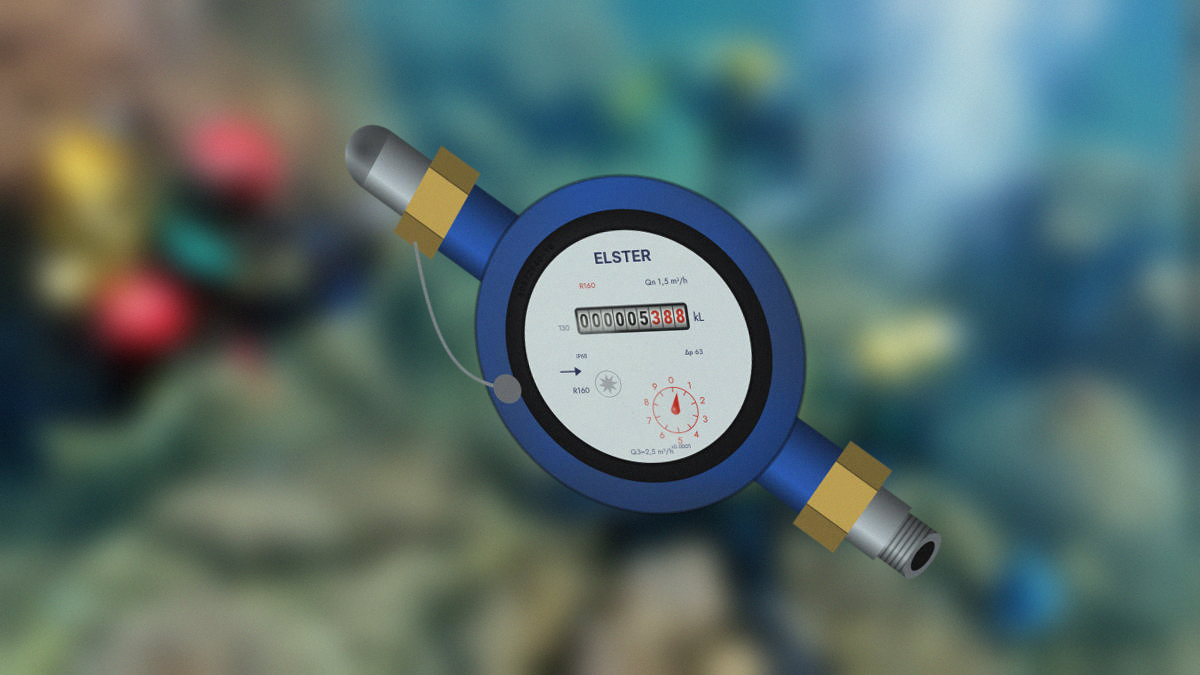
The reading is 5.3880kL
